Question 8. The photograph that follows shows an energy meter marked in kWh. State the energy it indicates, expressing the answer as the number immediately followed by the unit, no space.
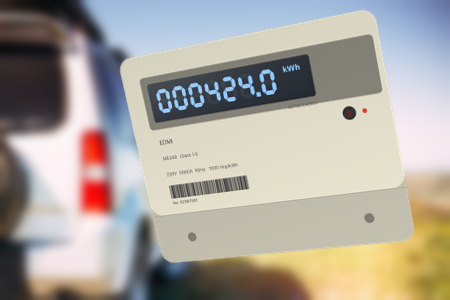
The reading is 424.0kWh
